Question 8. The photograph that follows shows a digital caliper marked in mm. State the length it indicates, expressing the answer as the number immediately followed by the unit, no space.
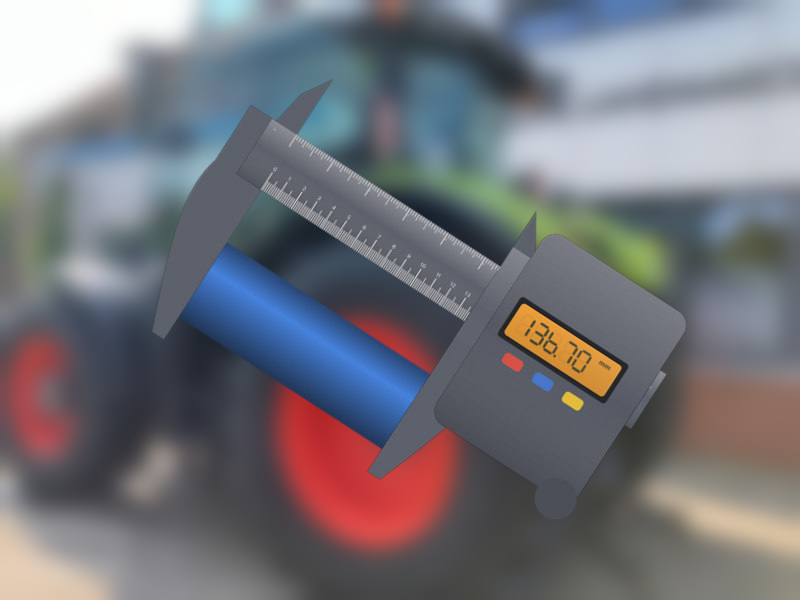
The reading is 136.70mm
